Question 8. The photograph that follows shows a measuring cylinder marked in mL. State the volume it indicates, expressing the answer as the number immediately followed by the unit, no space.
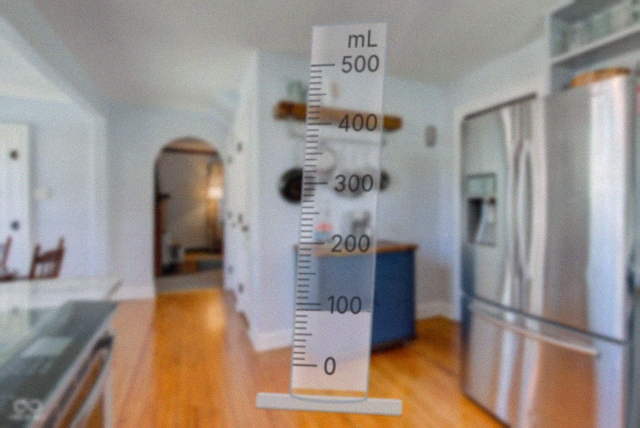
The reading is 90mL
